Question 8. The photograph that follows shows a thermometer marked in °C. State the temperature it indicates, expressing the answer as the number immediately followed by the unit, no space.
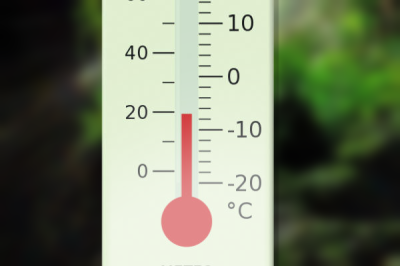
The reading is -7°C
